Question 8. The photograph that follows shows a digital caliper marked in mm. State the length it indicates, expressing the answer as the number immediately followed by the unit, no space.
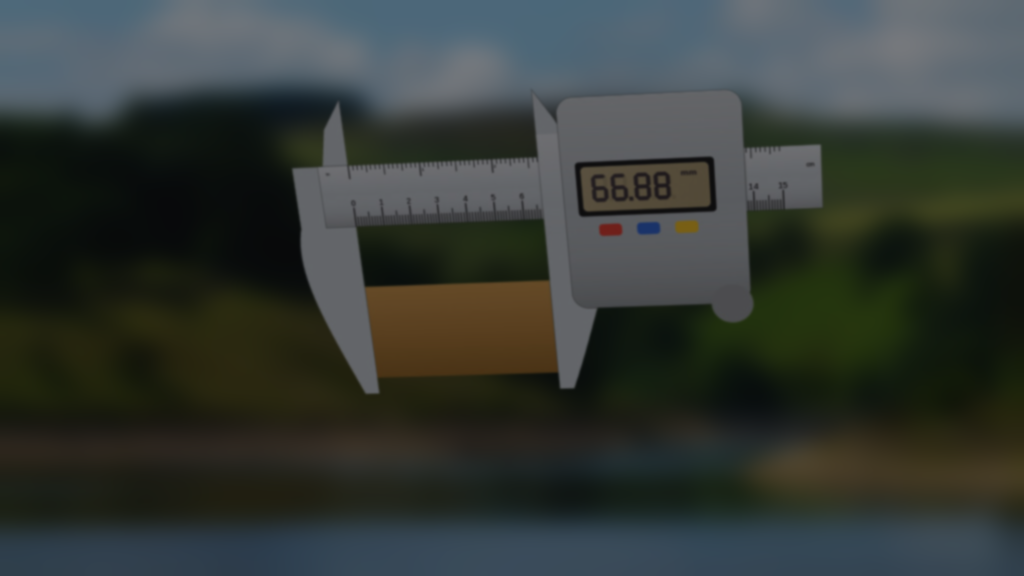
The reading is 66.88mm
